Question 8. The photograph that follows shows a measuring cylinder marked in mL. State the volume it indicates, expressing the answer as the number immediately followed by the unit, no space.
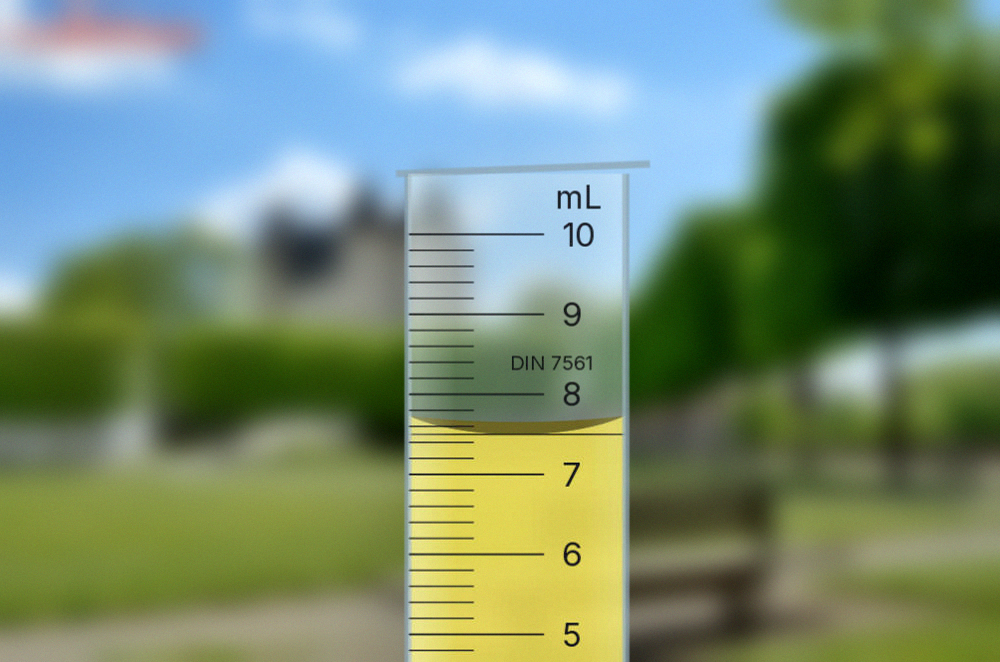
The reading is 7.5mL
